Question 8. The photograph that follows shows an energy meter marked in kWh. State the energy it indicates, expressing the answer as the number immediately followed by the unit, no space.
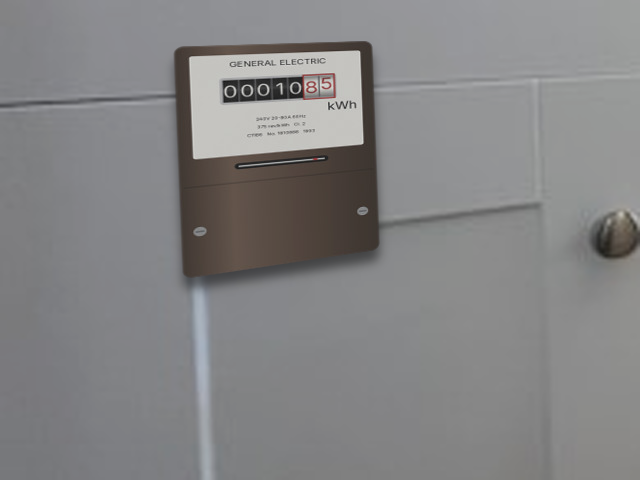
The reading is 10.85kWh
